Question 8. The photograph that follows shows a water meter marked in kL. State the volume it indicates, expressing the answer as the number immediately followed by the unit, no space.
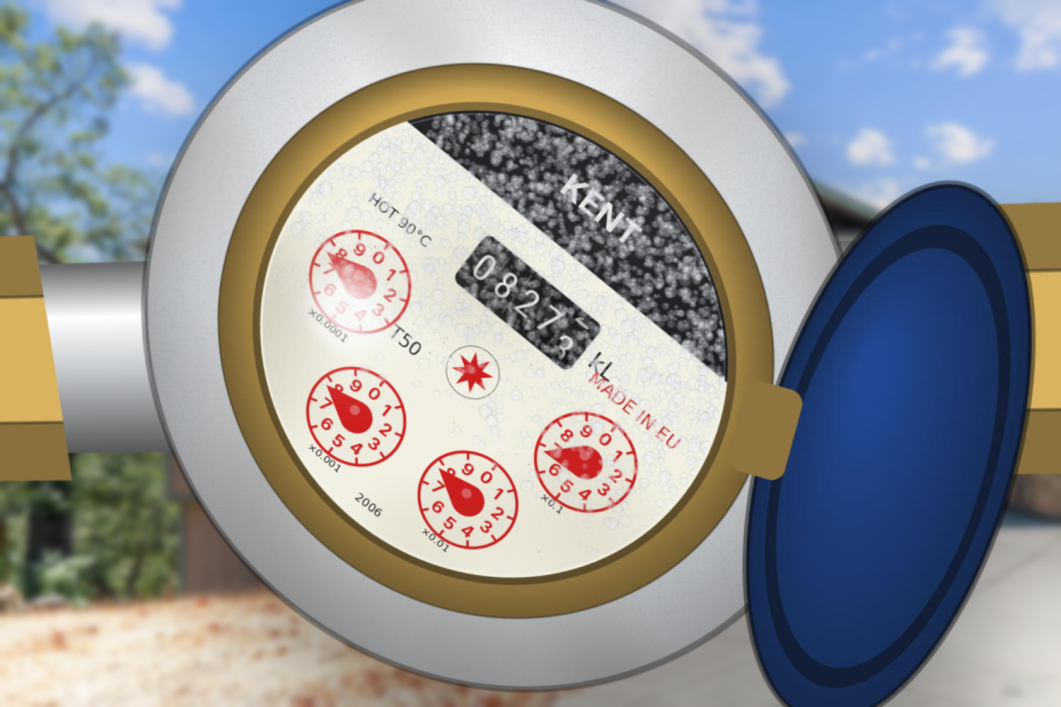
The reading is 8272.6777kL
